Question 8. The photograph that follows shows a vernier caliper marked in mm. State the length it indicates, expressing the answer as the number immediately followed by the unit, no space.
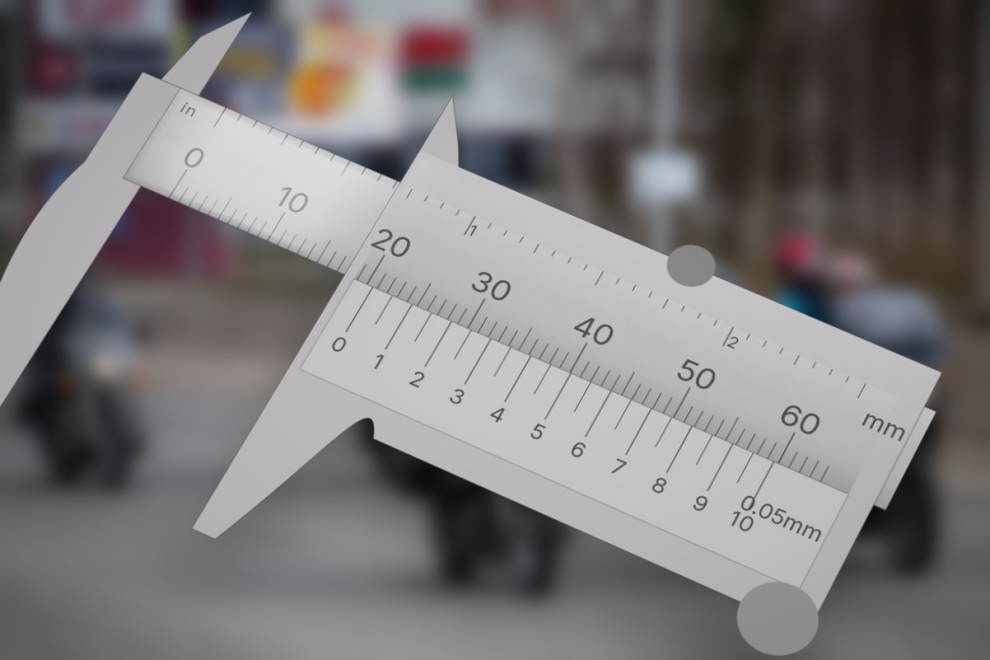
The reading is 20.6mm
